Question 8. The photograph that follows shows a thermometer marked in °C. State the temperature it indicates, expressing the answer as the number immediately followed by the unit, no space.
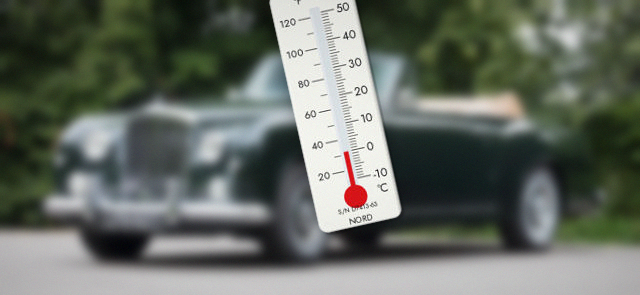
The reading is 0°C
